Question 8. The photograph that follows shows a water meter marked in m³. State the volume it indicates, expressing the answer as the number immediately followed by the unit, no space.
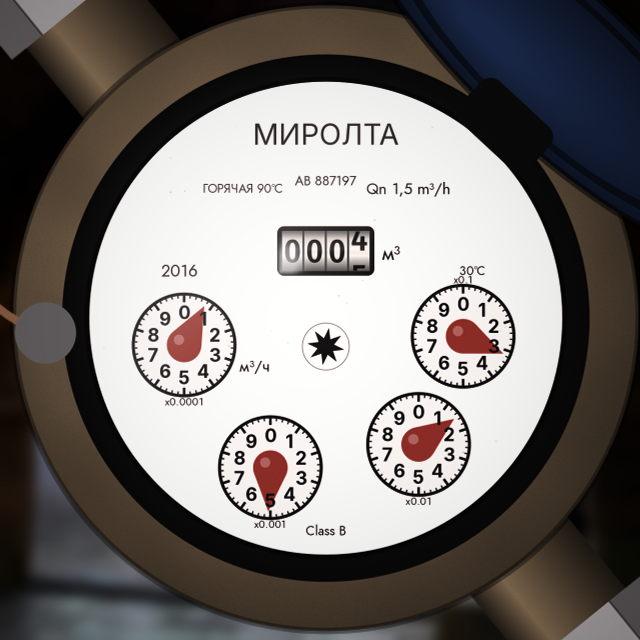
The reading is 4.3150m³
